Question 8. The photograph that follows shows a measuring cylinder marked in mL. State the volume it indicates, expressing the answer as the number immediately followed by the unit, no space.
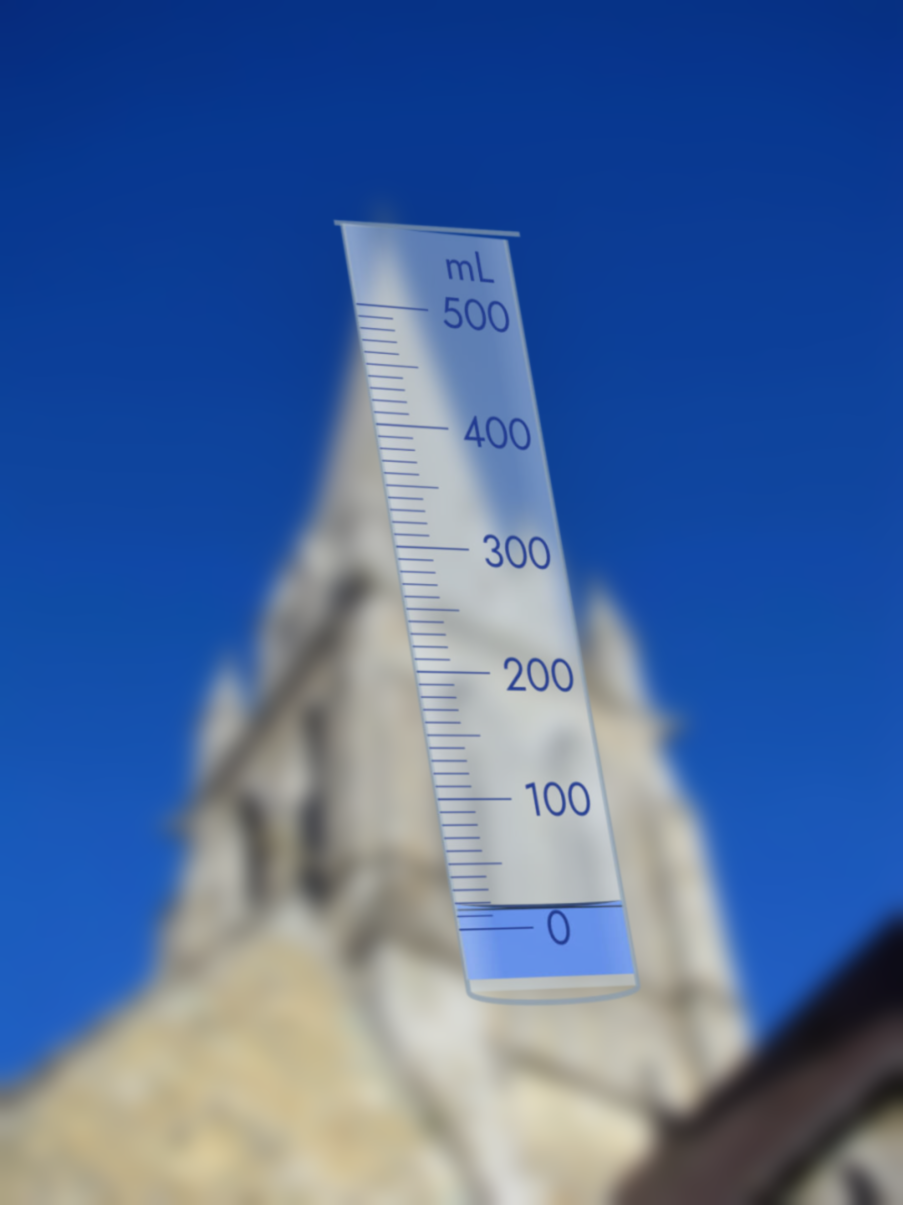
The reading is 15mL
